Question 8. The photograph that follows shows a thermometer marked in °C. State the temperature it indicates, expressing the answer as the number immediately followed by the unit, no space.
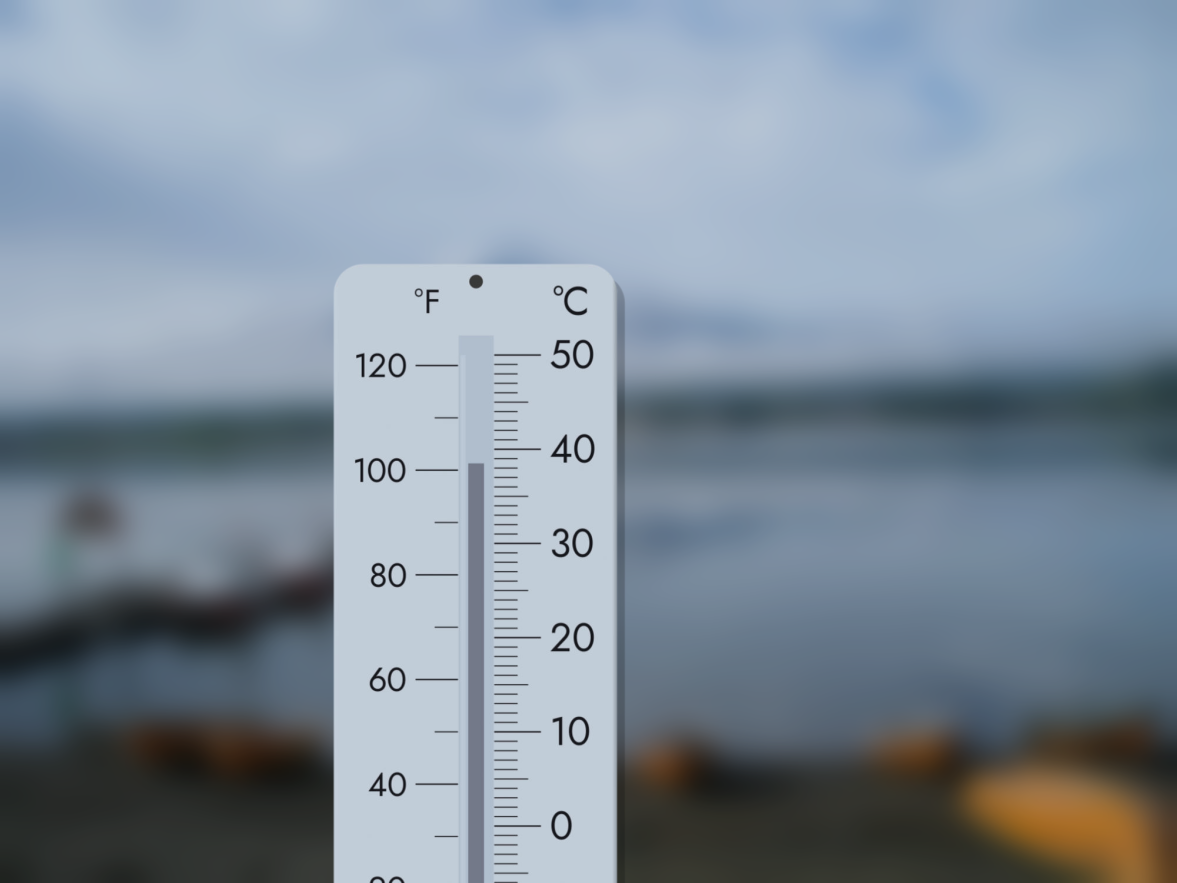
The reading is 38.5°C
